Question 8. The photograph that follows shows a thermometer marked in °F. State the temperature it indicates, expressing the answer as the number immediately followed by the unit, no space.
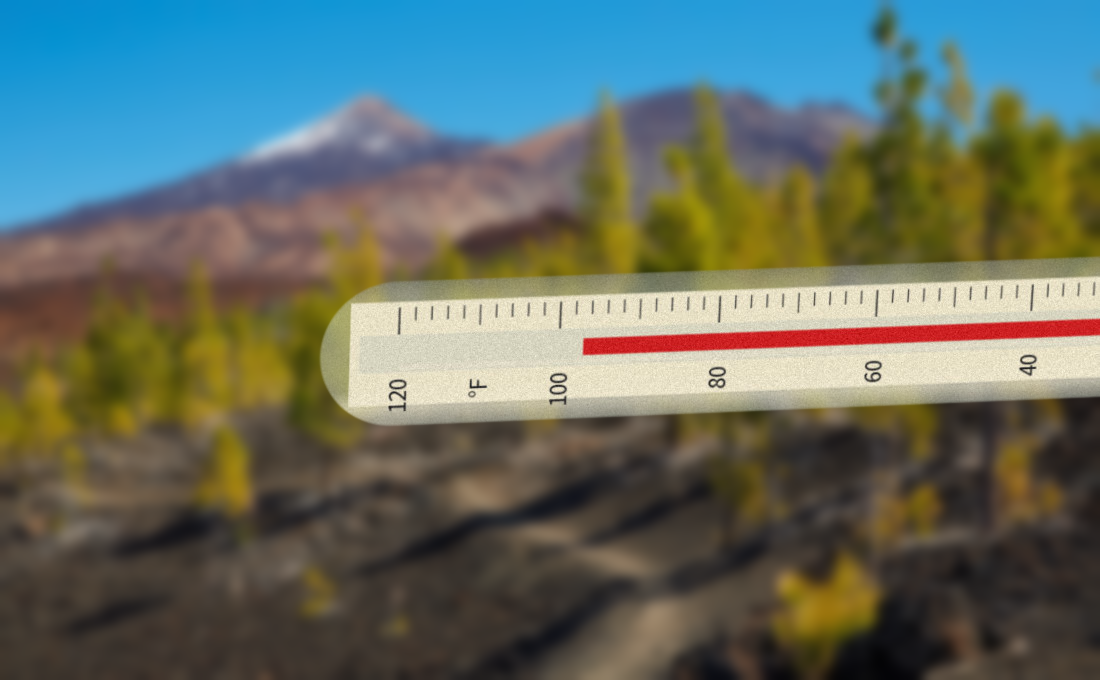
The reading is 97°F
